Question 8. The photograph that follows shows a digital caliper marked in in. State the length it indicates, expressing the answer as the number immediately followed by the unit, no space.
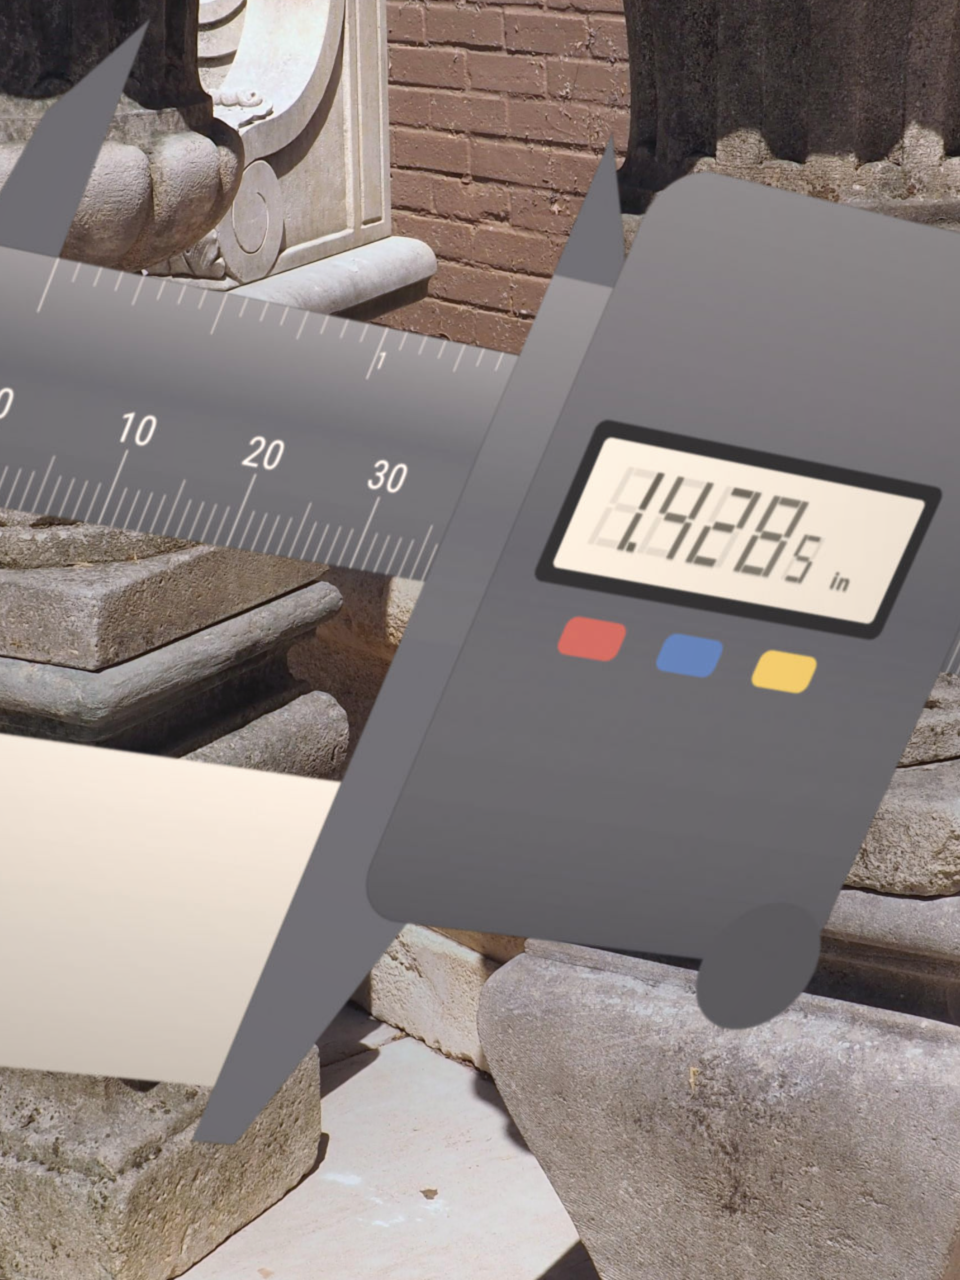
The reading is 1.4285in
